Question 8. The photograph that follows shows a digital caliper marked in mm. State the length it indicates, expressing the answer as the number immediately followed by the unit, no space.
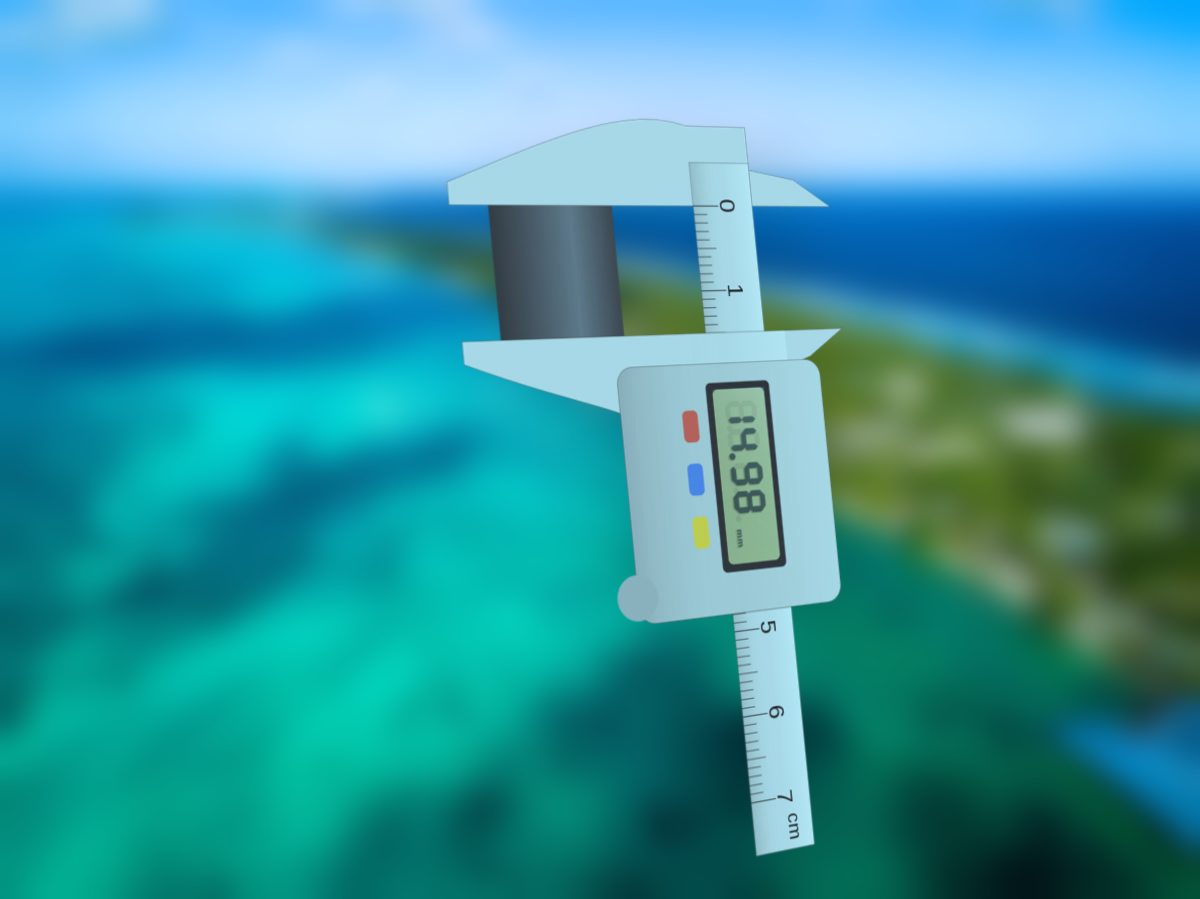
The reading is 14.98mm
